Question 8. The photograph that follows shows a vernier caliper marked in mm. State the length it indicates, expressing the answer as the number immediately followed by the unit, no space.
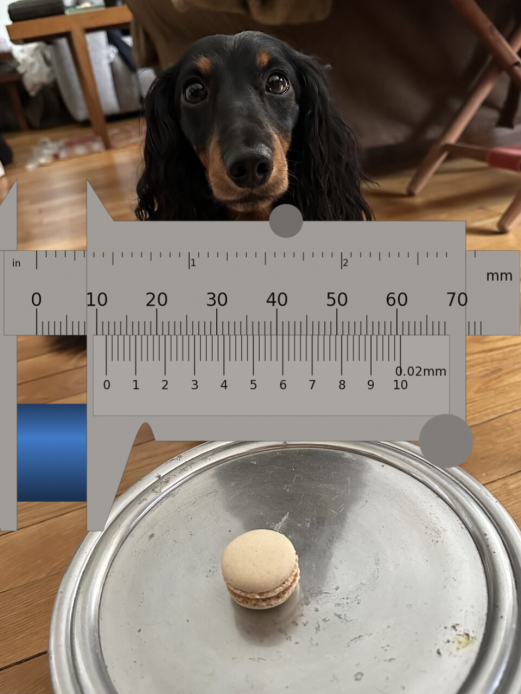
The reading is 11.6mm
